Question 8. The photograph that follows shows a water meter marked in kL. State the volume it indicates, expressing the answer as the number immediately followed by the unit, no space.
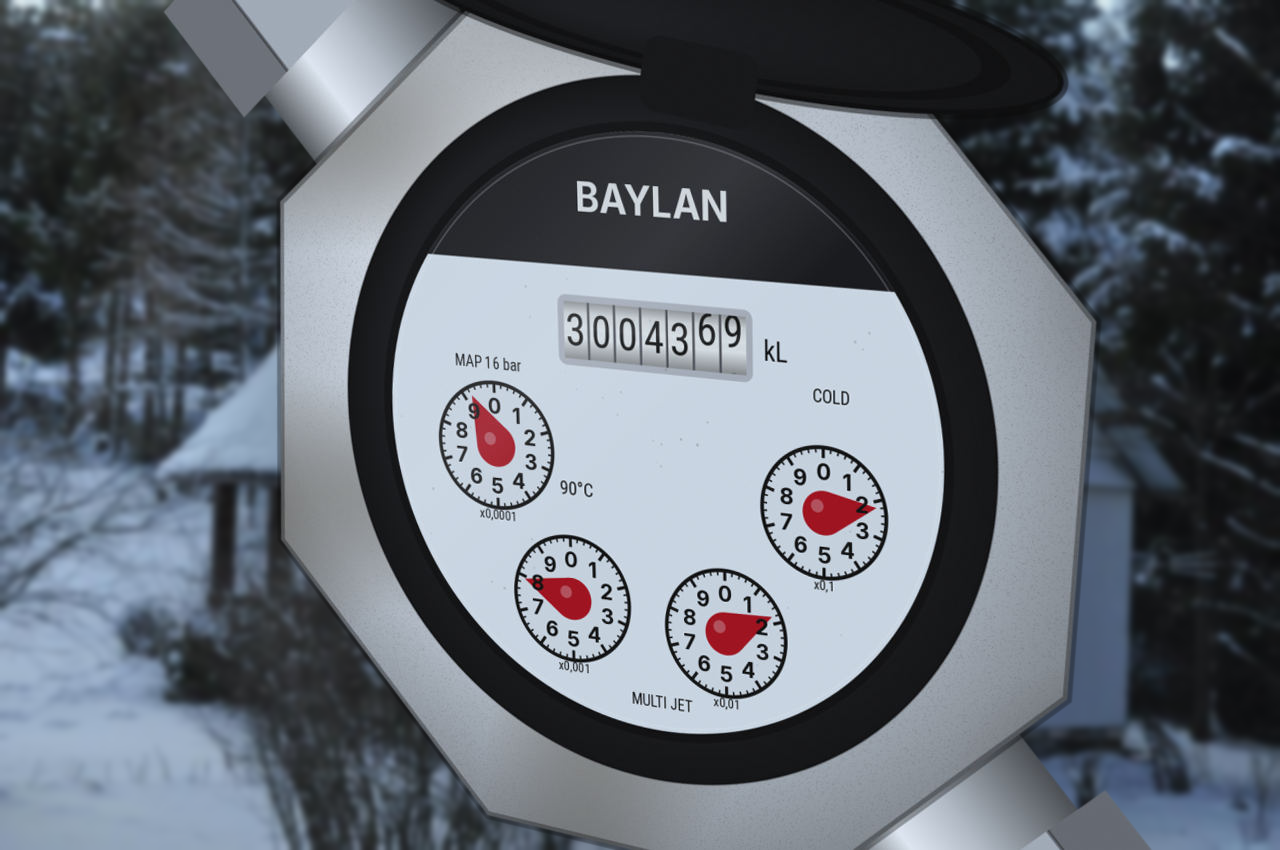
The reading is 3004369.2179kL
